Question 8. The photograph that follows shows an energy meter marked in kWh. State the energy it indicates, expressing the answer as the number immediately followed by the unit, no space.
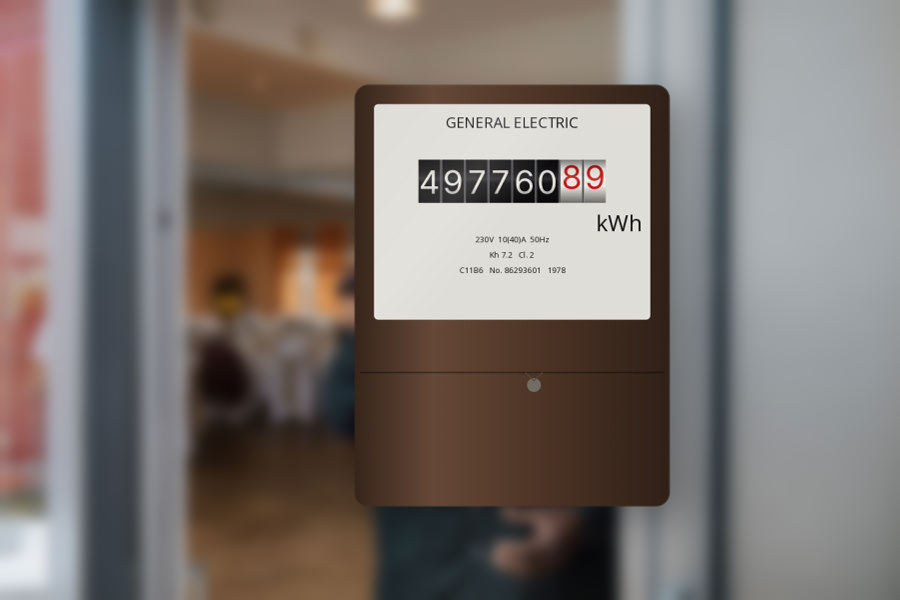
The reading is 497760.89kWh
